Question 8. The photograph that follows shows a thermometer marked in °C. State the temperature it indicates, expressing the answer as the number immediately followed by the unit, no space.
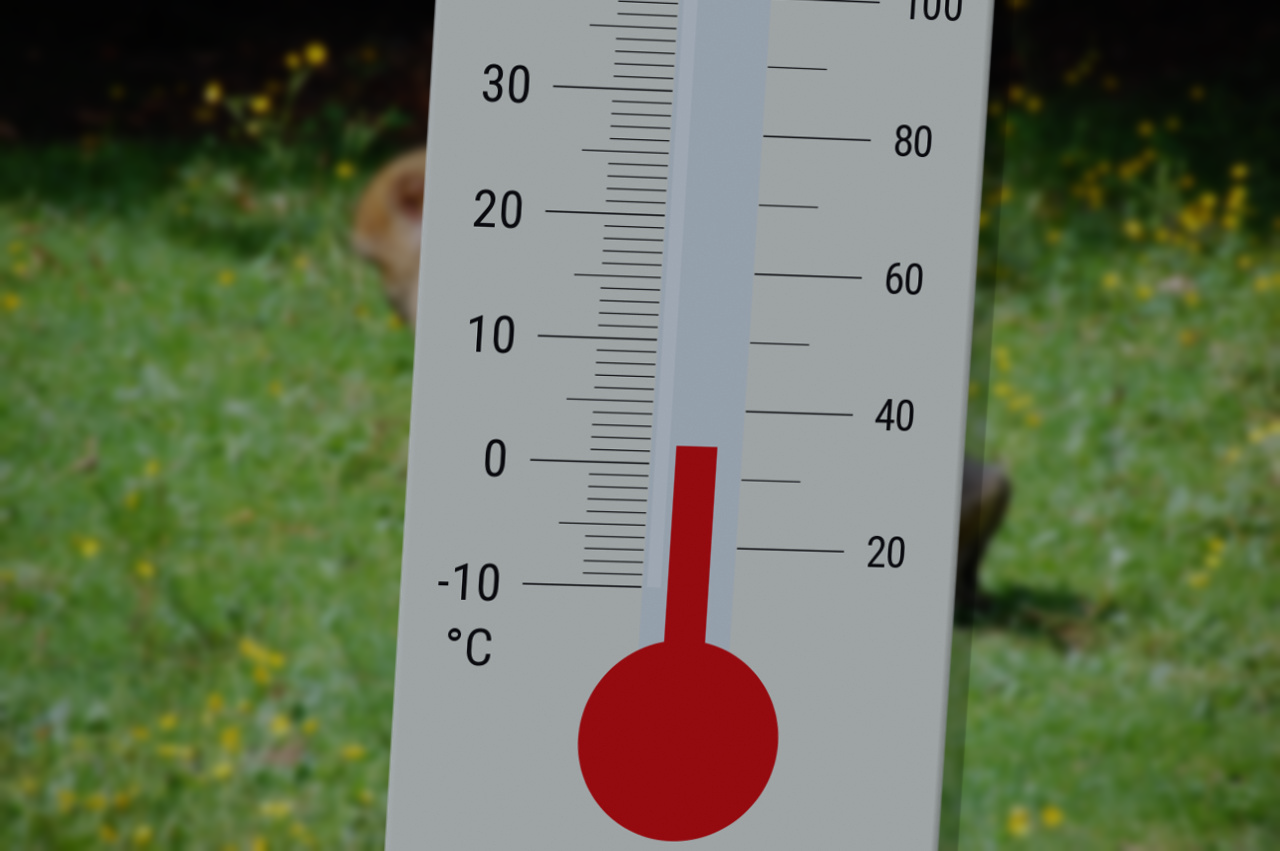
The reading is 1.5°C
